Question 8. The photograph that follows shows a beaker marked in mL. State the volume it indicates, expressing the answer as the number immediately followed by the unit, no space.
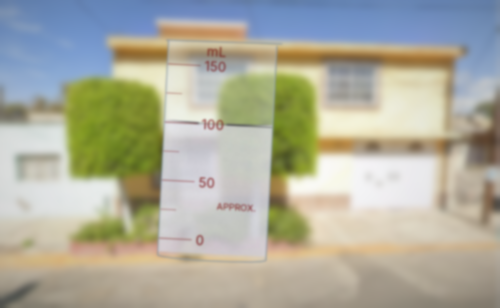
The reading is 100mL
